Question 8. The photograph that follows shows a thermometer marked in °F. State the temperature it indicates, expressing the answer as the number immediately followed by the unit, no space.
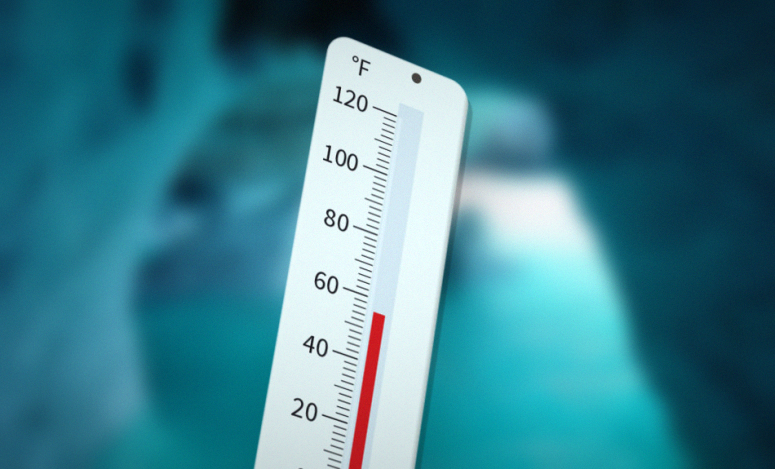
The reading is 56°F
